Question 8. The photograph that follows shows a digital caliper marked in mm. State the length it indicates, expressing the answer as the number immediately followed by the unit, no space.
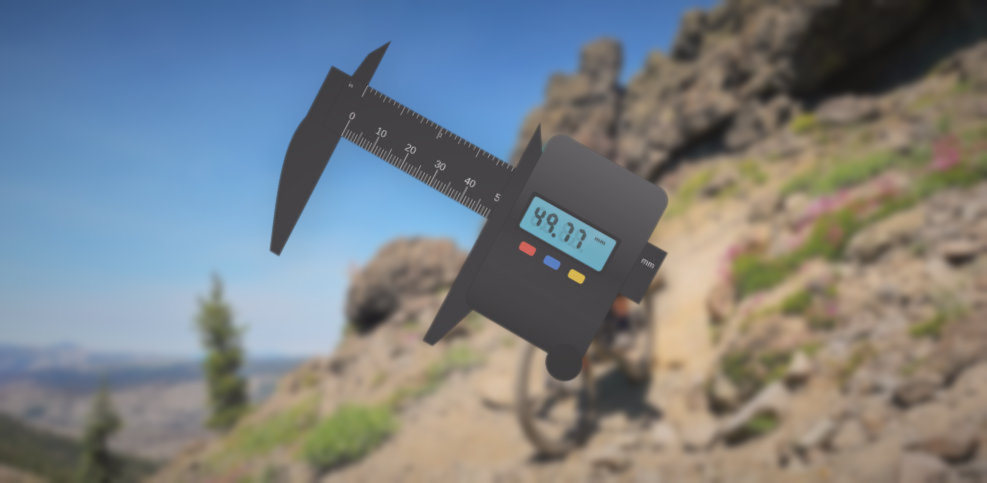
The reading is 49.77mm
